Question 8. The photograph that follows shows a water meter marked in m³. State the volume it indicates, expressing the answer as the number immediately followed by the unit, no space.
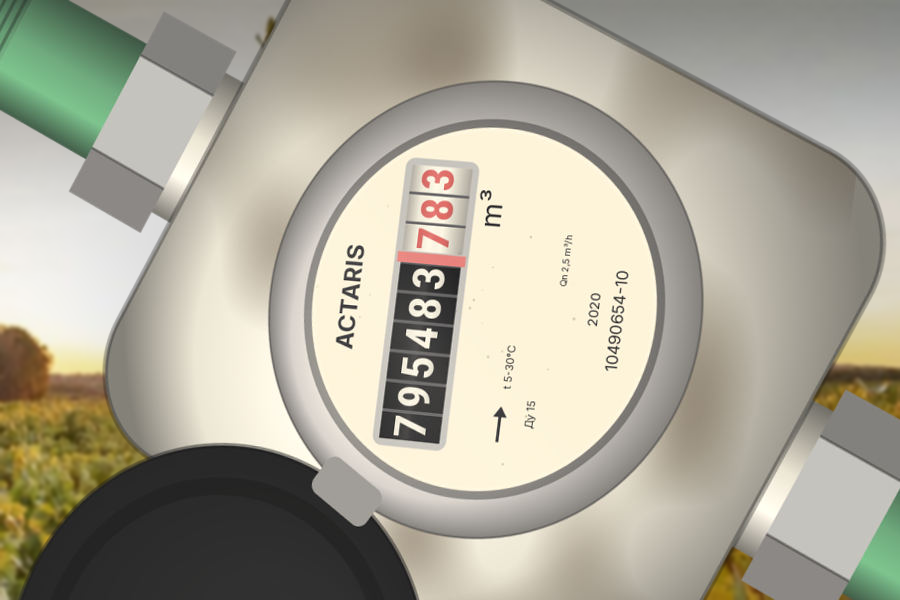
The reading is 795483.783m³
